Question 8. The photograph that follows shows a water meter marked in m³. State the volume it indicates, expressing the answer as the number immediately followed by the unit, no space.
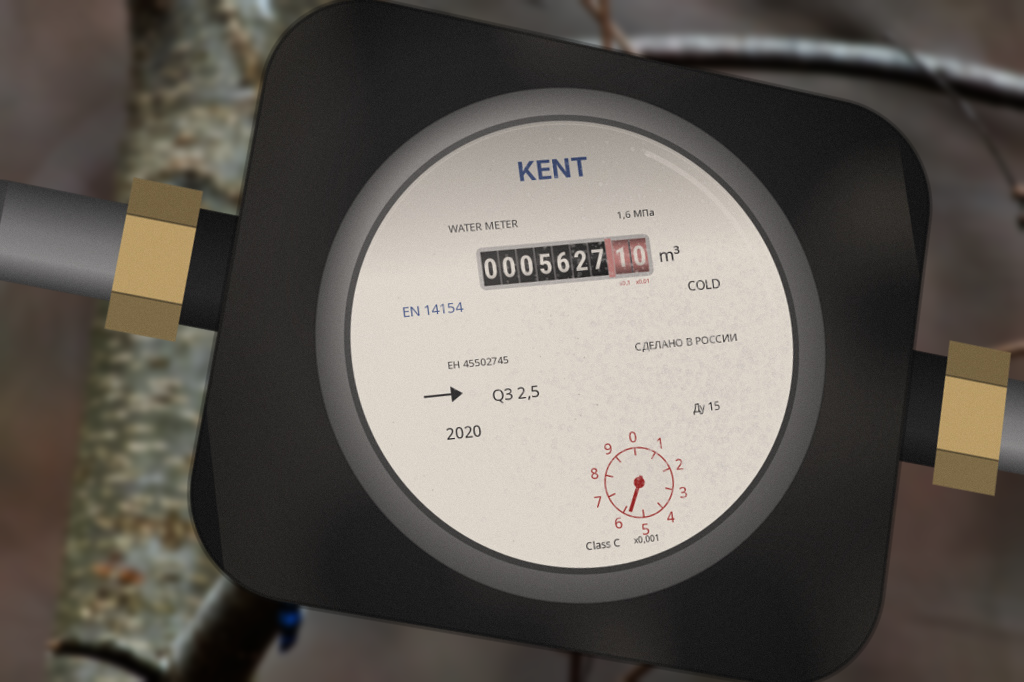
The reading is 5627.105m³
